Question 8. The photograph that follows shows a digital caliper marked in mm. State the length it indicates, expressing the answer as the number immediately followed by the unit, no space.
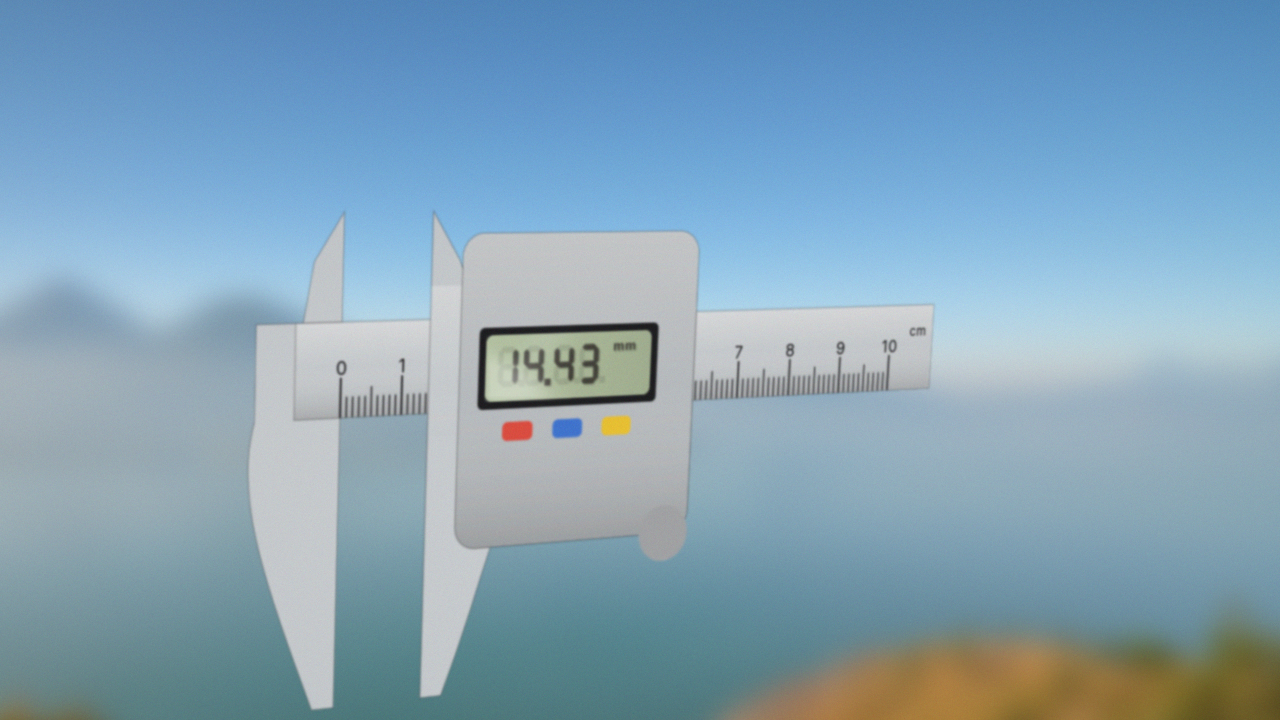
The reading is 14.43mm
